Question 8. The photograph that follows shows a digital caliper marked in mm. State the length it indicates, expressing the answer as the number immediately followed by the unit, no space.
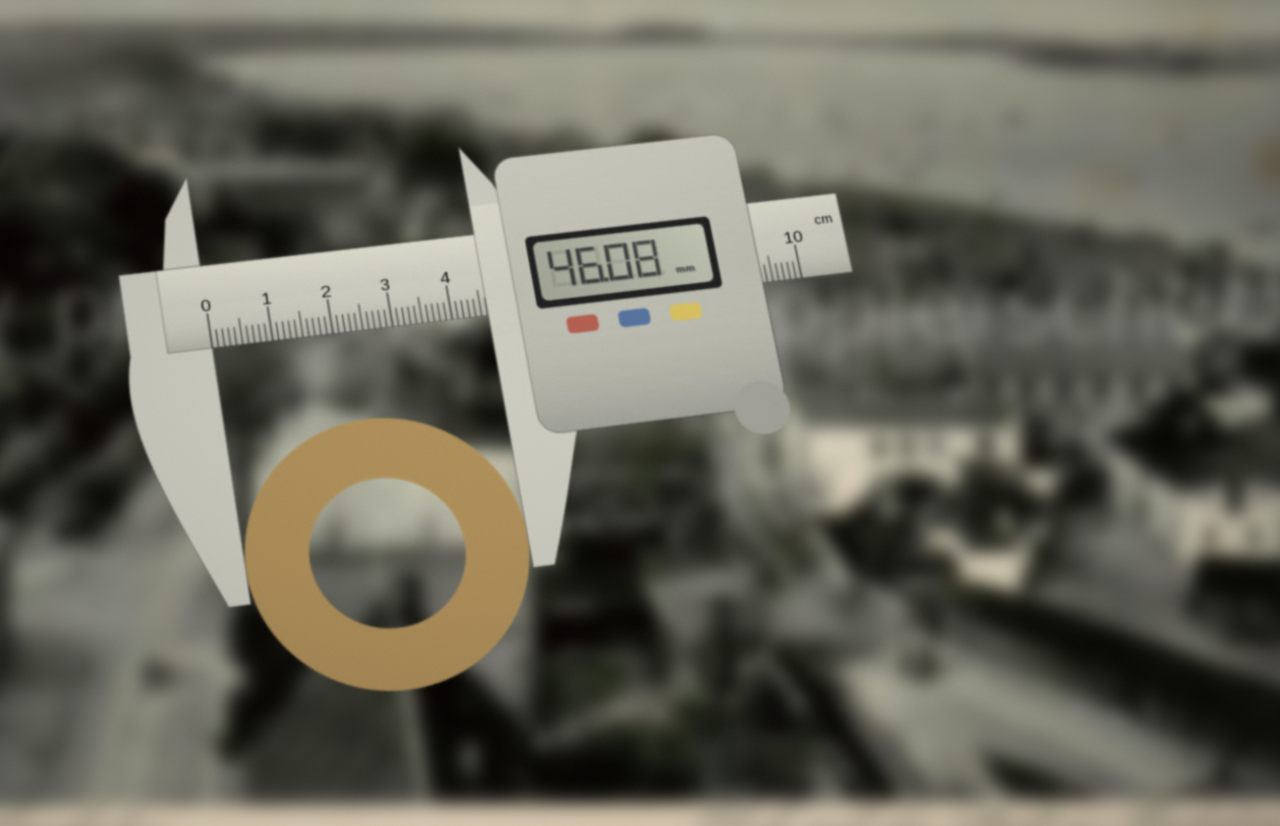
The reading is 46.08mm
